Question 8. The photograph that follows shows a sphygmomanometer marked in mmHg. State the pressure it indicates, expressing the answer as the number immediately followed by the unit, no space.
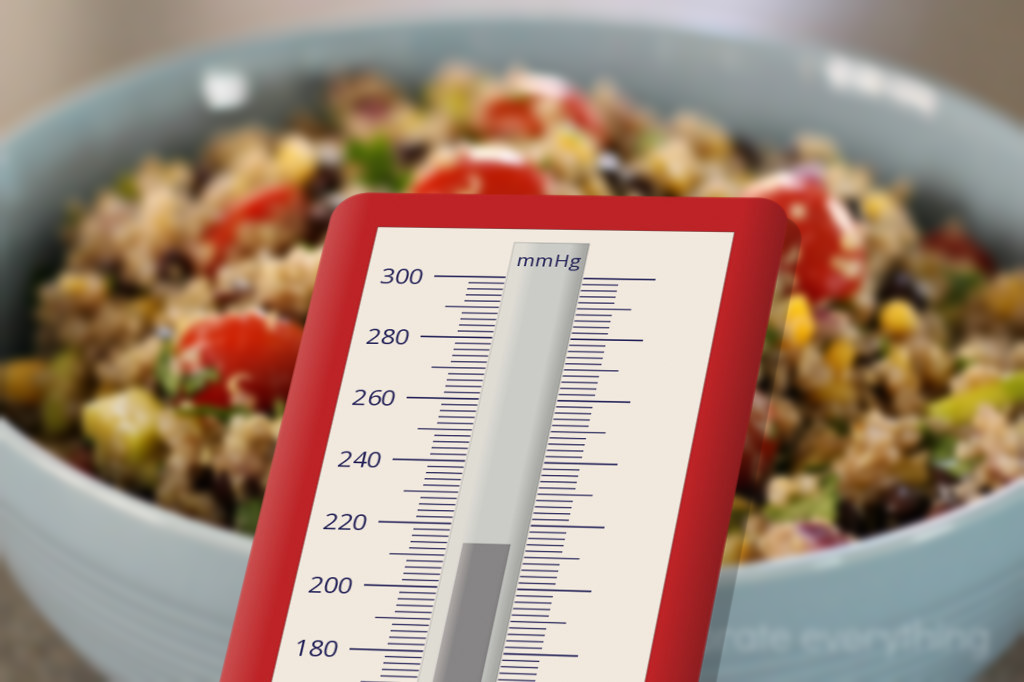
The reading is 214mmHg
